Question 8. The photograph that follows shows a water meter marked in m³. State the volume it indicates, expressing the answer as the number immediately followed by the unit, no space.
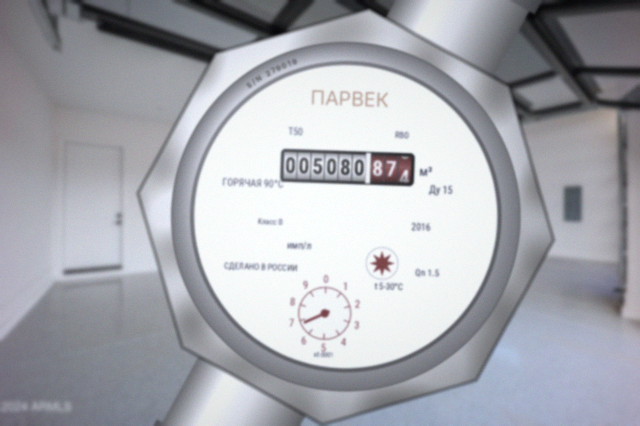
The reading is 5080.8736m³
